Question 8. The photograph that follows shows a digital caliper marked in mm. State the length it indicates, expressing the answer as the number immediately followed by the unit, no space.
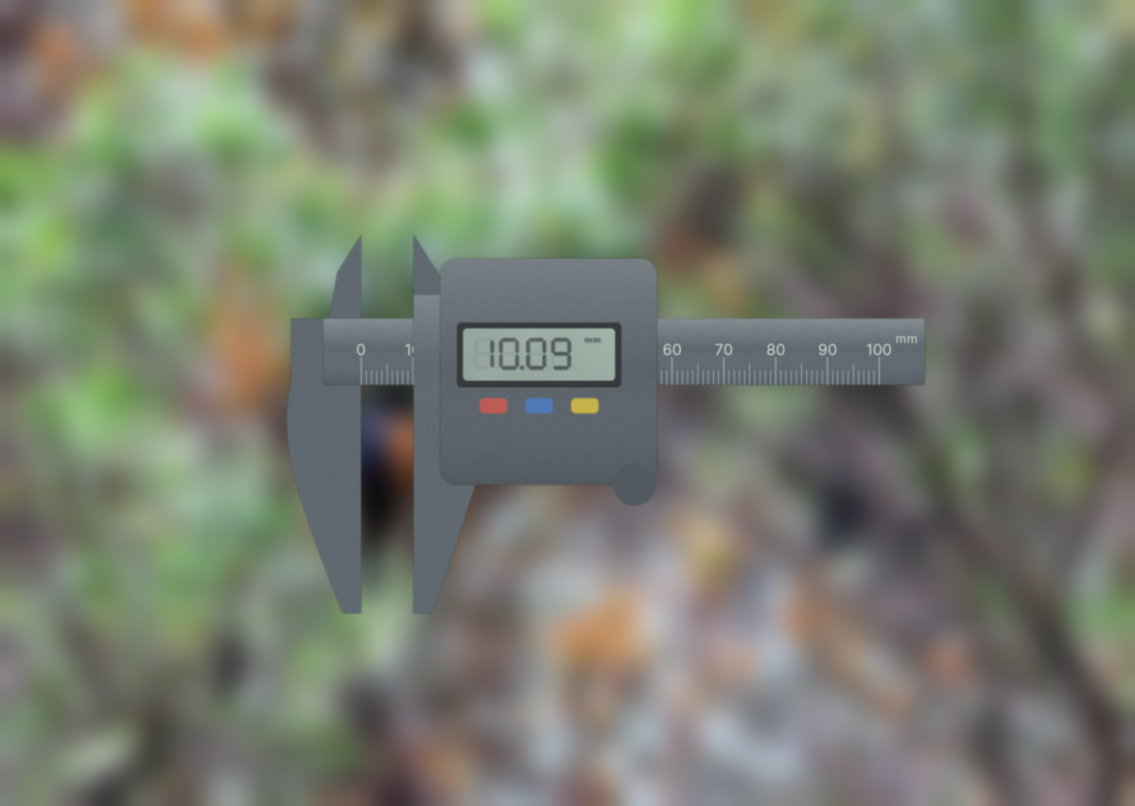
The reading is 10.09mm
